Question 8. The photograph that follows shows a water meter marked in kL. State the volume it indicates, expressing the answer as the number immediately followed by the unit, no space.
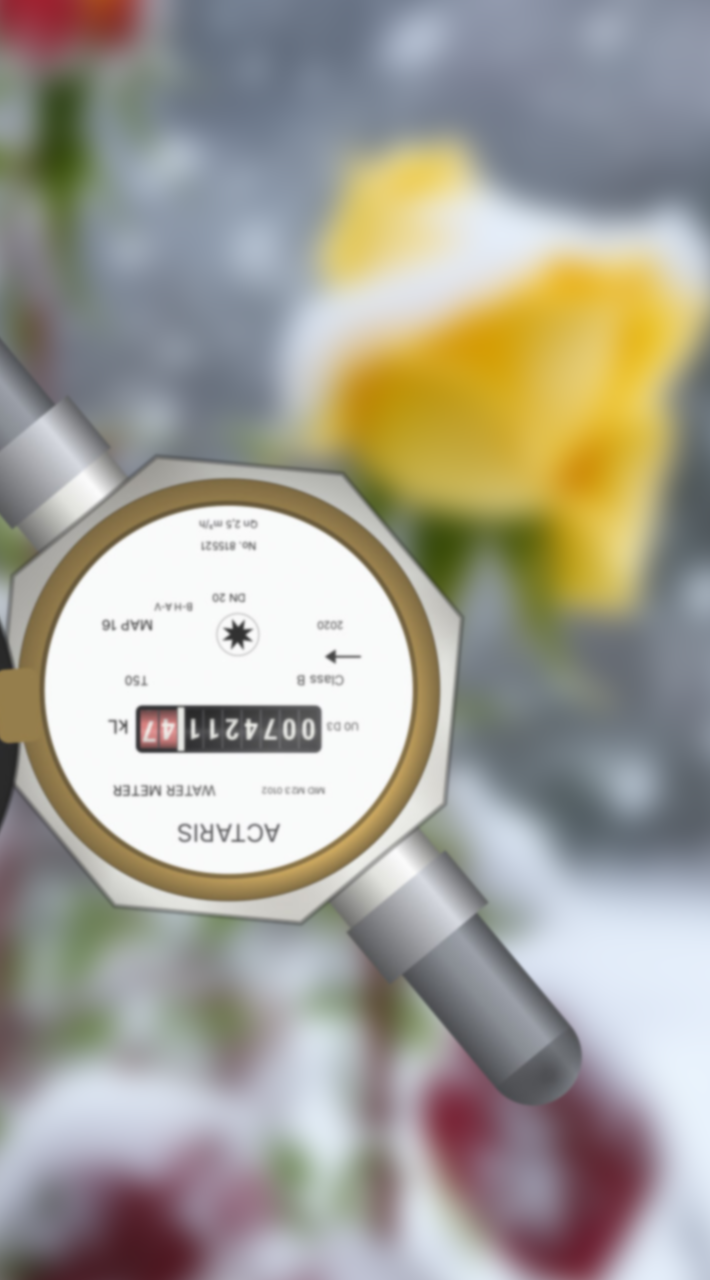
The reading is 74211.47kL
